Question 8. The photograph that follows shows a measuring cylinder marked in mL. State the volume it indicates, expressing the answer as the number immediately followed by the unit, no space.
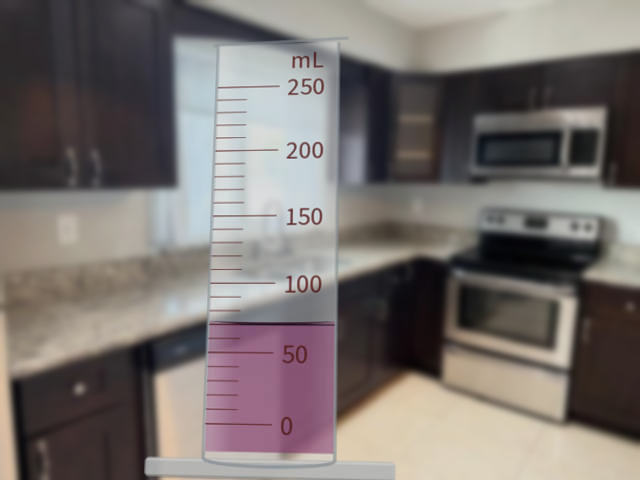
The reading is 70mL
